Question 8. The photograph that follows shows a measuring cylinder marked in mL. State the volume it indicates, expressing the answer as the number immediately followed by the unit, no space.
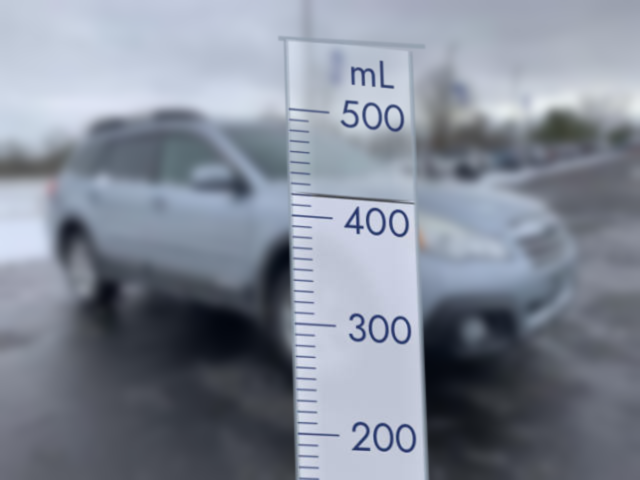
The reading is 420mL
